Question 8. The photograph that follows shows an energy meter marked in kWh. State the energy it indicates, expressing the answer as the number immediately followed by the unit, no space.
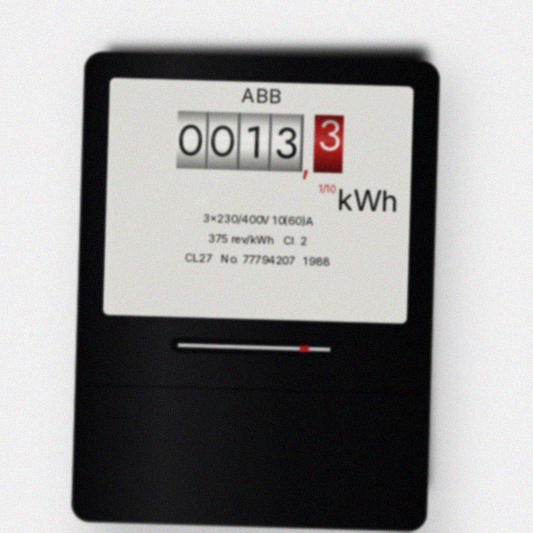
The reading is 13.3kWh
